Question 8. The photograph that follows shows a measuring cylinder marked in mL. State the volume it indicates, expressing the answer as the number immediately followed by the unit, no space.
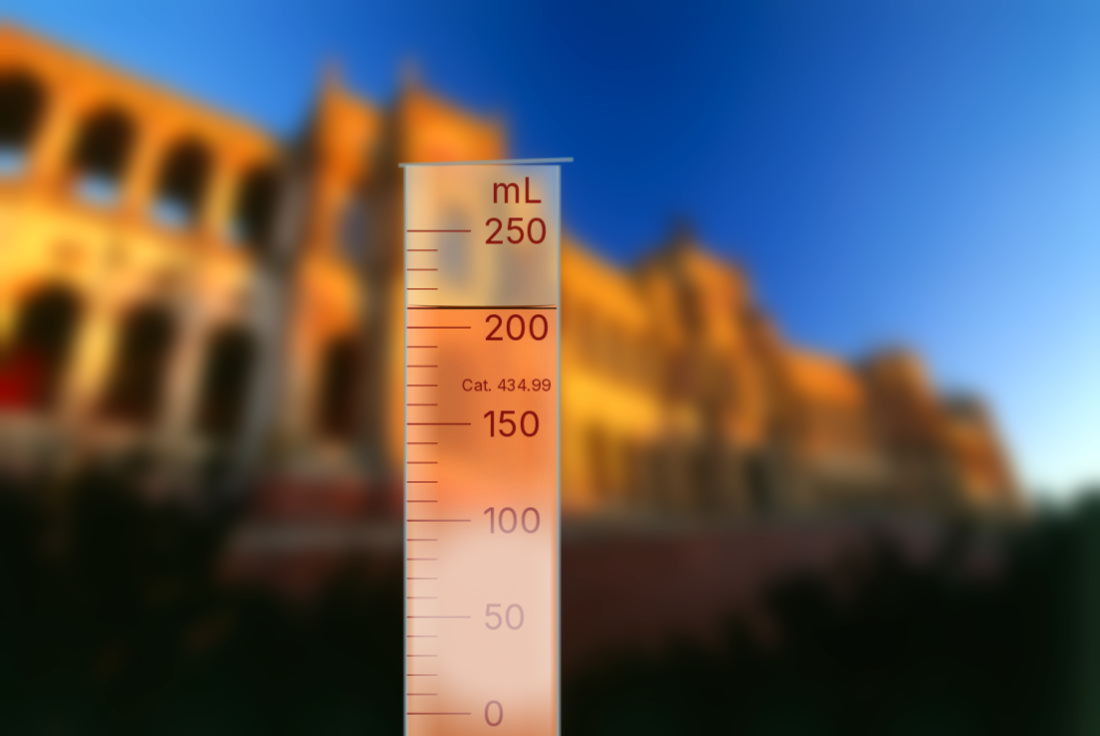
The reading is 210mL
